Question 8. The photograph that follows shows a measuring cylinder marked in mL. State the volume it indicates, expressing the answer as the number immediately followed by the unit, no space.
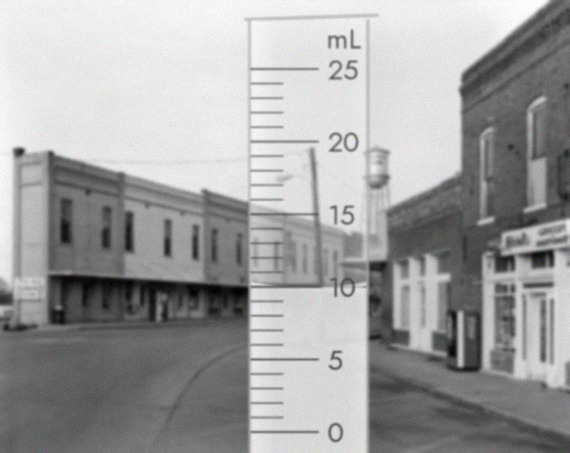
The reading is 10mL
